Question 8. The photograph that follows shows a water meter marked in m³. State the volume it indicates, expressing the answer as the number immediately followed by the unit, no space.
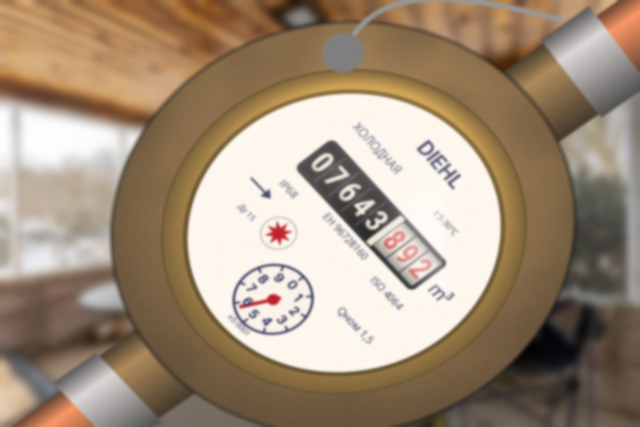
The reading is 7643.8925m³
